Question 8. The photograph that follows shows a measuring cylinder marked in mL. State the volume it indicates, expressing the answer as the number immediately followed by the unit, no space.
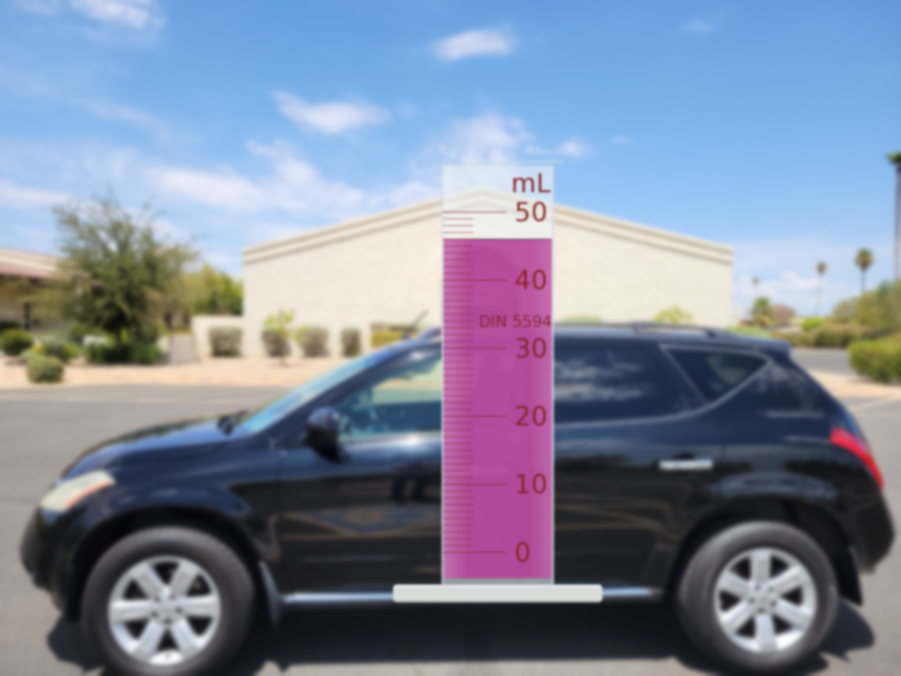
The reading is 46mL
